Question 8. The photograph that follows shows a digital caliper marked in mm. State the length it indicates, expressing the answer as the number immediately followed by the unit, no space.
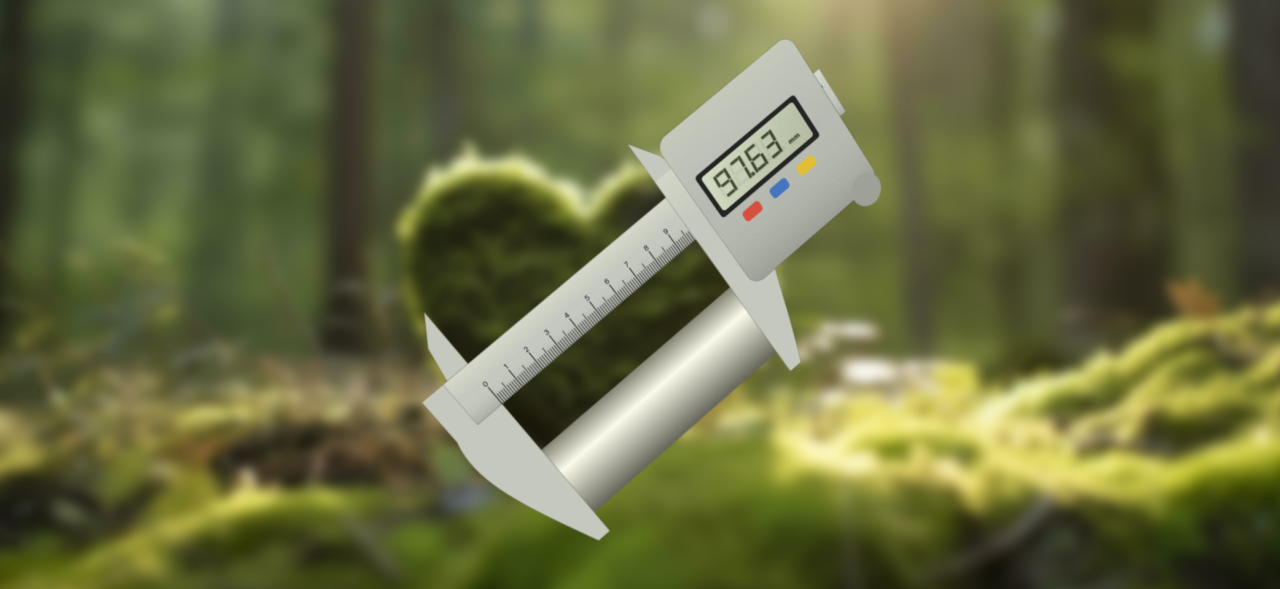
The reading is 97.63mm
